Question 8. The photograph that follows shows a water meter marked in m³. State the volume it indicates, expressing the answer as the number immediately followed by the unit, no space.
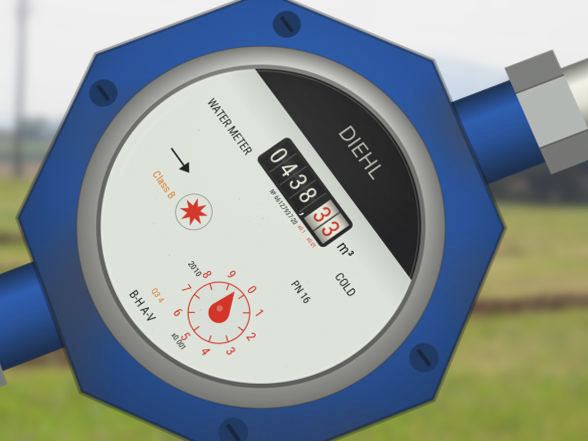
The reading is 438.329m³
